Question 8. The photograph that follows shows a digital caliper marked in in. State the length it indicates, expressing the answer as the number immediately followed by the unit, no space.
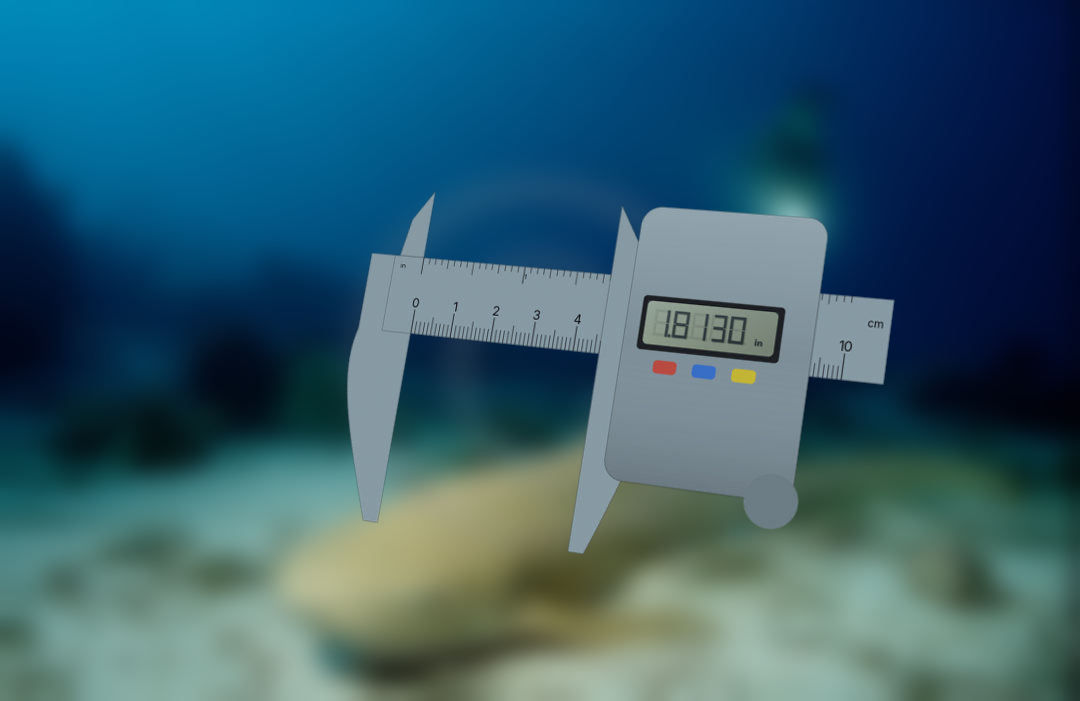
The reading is 1.8130in
